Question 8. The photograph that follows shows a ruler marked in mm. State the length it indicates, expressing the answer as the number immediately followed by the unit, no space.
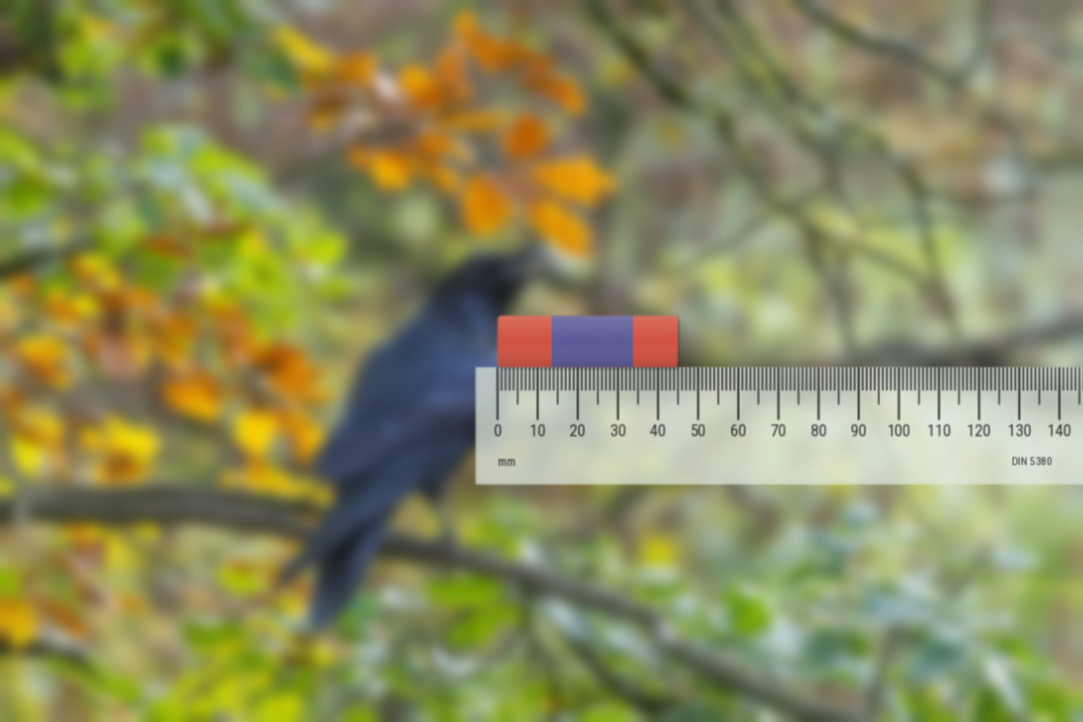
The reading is 45mm
